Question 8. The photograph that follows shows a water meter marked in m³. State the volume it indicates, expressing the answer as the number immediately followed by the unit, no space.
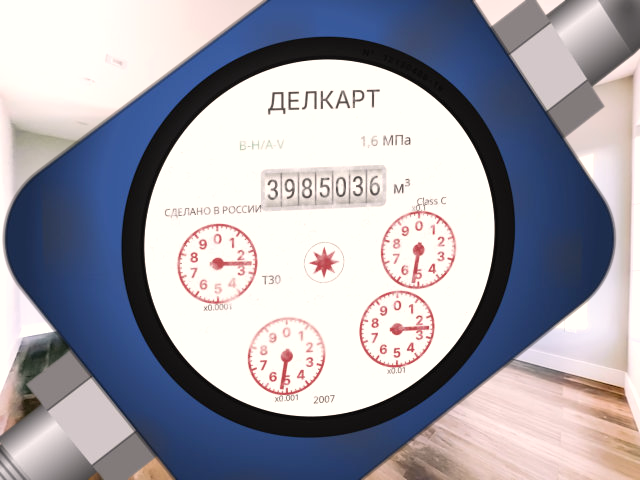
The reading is 3985036.5252m³
